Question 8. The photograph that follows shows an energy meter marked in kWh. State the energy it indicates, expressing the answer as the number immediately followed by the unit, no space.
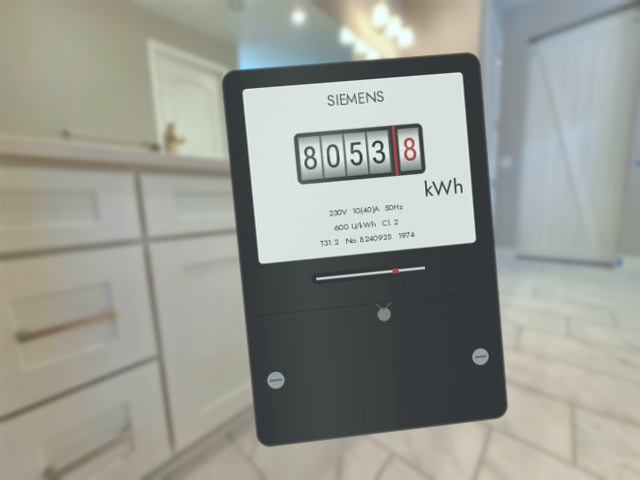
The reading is 8053.8kWh
